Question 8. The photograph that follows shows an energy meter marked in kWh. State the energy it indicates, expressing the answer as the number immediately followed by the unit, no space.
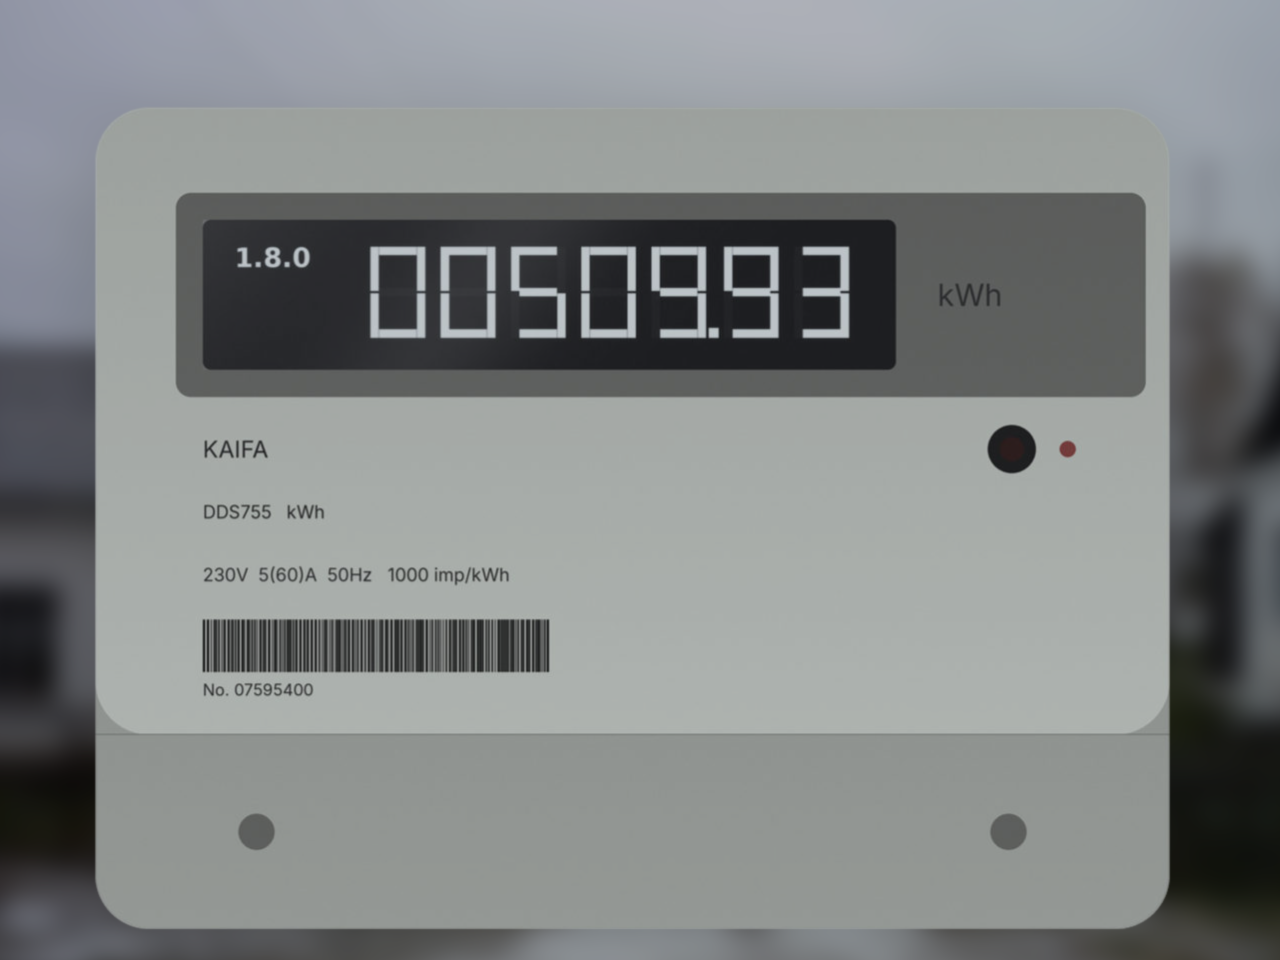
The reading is 509.93kWh
